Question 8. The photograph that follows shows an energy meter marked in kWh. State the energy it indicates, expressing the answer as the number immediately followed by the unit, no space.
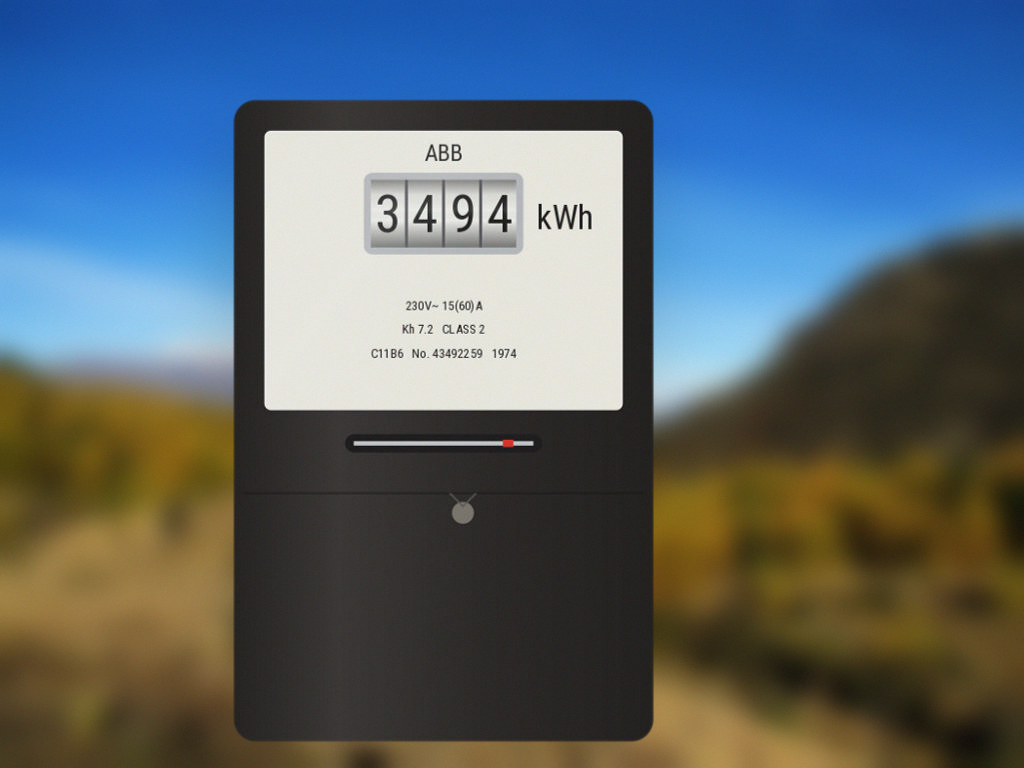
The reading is 3494kWh
